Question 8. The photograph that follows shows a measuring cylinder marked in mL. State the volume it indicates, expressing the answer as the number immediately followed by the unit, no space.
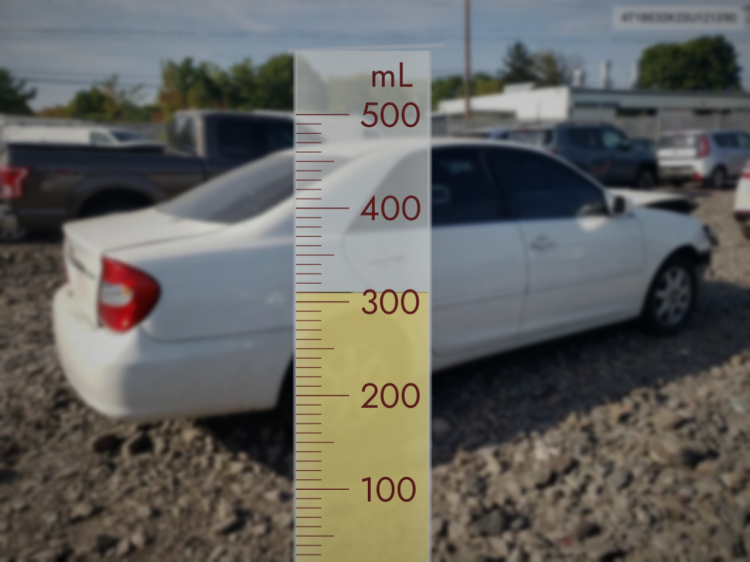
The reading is 310mL
